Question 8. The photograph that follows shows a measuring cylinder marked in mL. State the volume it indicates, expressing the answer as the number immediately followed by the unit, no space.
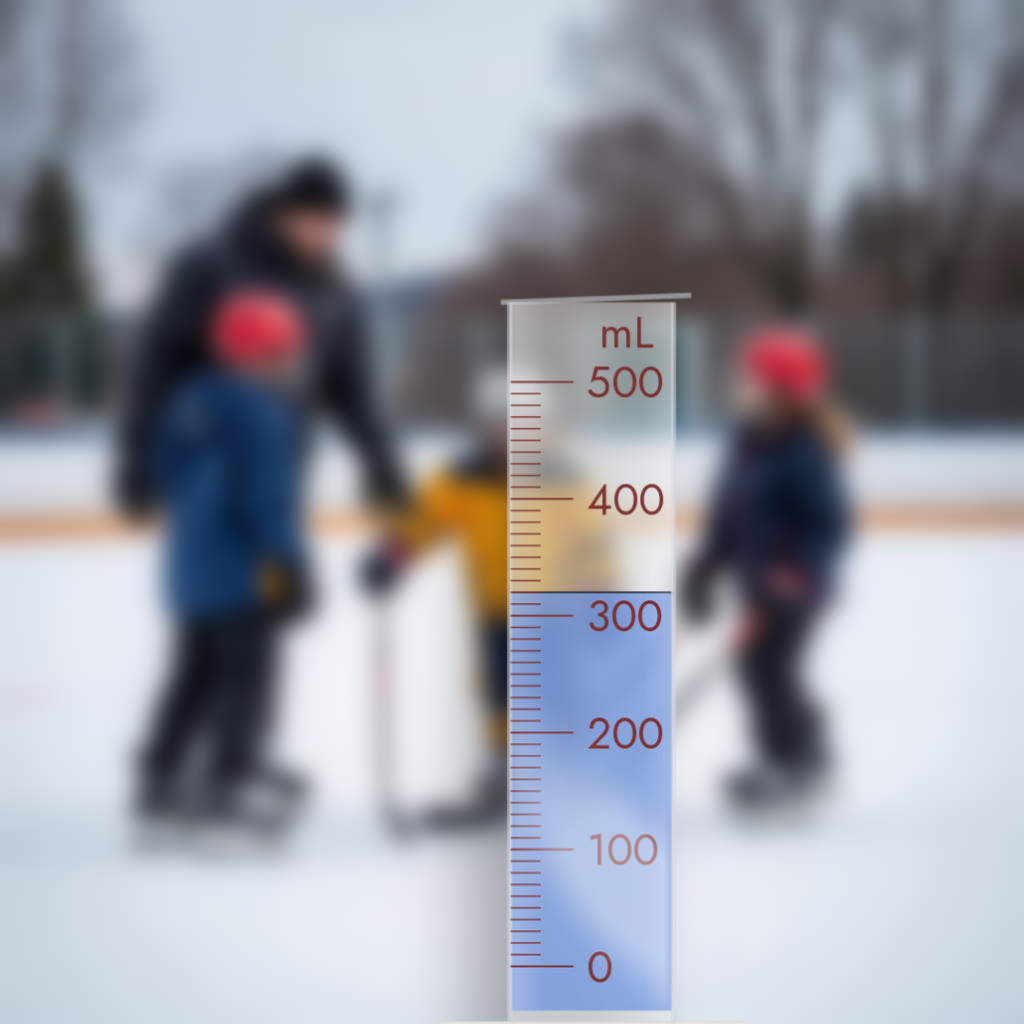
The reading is 320mL
